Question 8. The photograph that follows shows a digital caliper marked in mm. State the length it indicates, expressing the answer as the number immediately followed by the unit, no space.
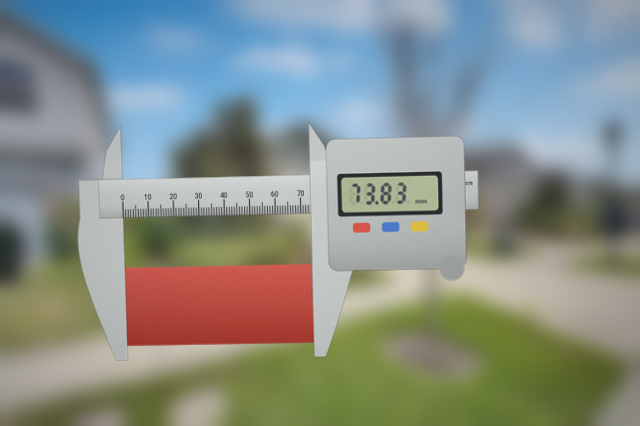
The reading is 73.83mm
